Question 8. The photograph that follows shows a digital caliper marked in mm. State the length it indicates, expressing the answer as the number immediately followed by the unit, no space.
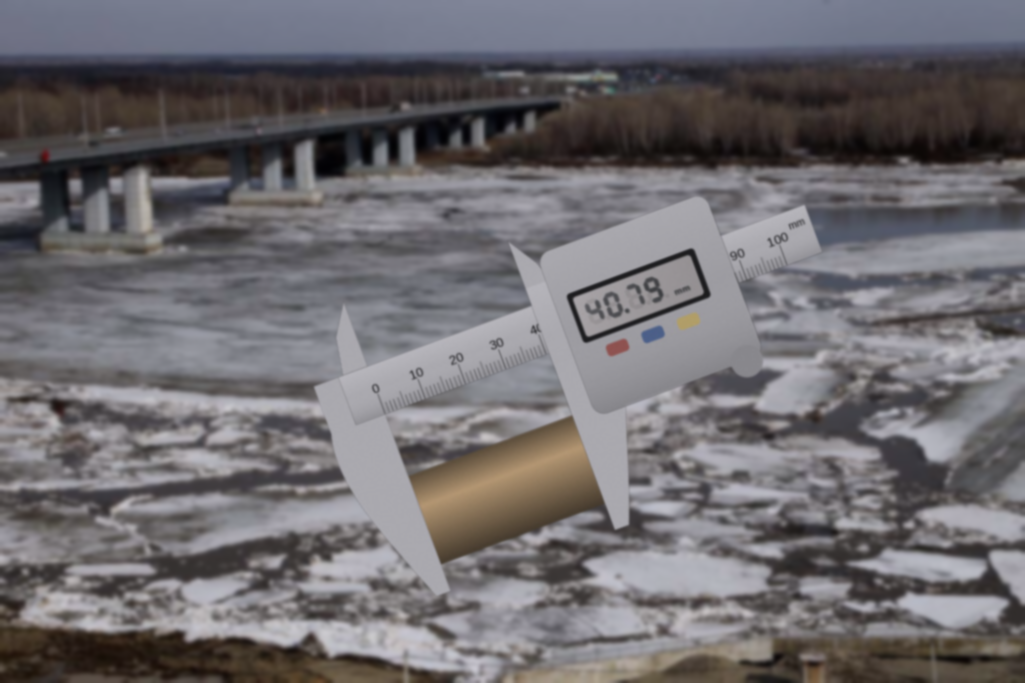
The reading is 40.79mm
